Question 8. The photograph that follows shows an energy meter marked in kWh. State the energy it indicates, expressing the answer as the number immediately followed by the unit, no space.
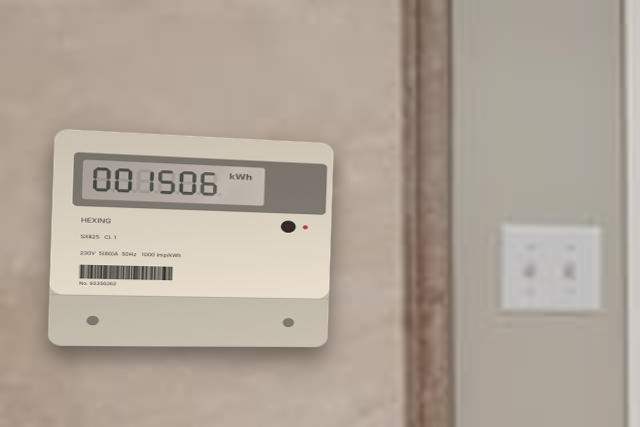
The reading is 1506kWh
